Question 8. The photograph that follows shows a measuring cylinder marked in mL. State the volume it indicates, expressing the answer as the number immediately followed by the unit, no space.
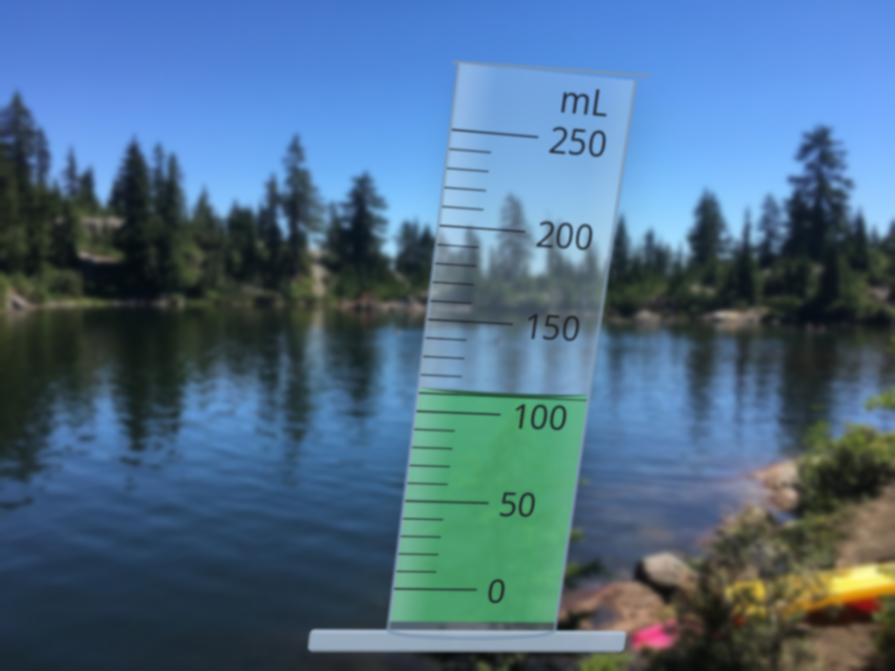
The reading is 110mL
